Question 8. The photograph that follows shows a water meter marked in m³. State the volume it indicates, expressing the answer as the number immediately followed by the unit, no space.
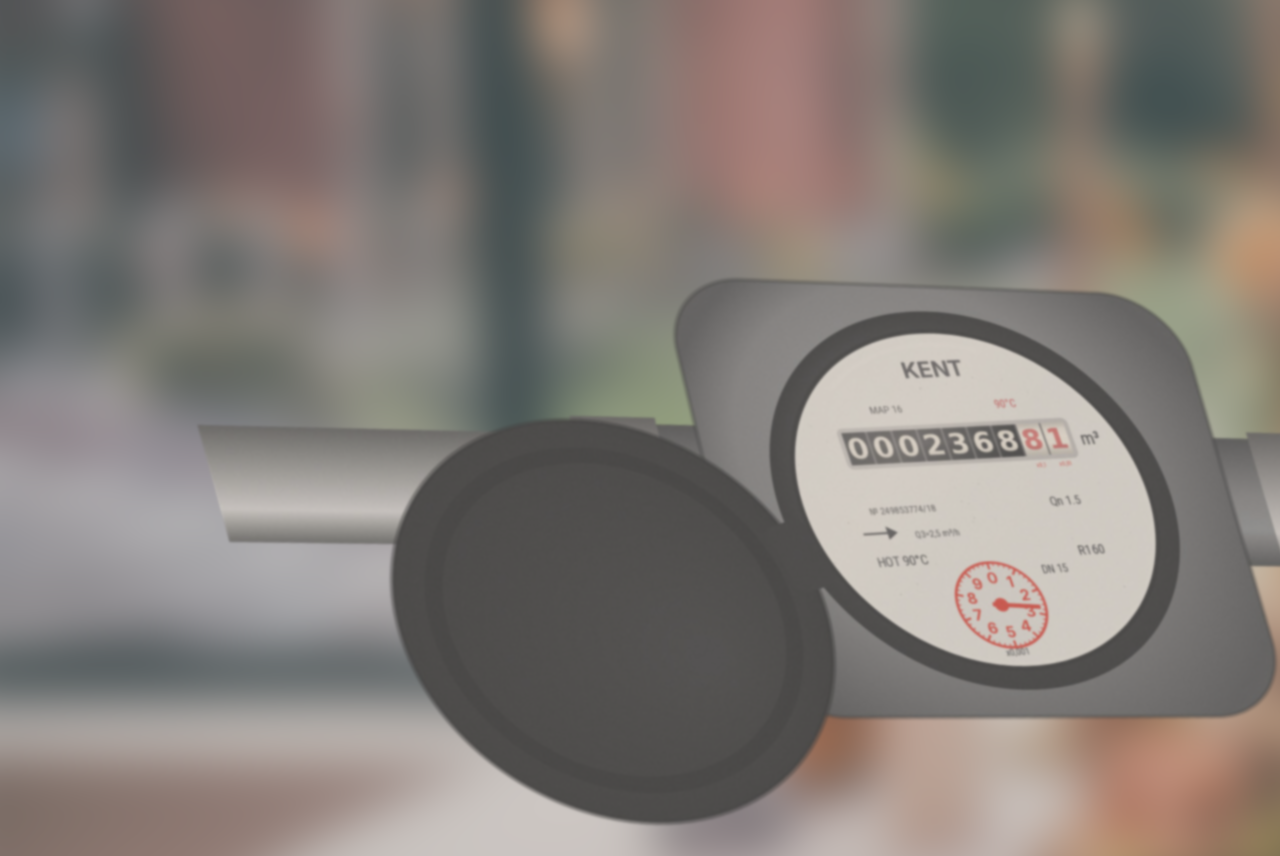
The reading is 2368.812m³
